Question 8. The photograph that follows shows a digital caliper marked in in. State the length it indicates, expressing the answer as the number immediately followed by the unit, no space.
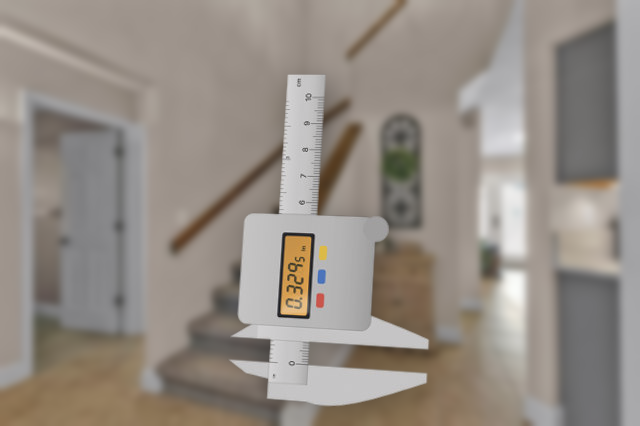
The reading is 0.3295in
